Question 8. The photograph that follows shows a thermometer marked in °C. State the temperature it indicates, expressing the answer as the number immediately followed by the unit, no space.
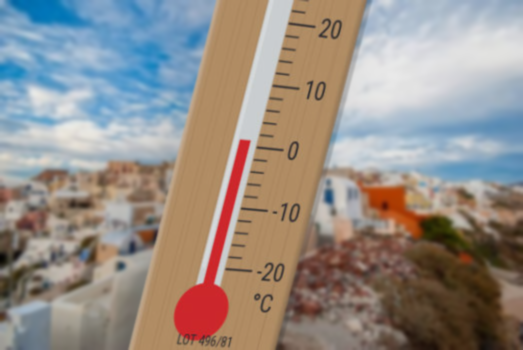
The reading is 1°C
